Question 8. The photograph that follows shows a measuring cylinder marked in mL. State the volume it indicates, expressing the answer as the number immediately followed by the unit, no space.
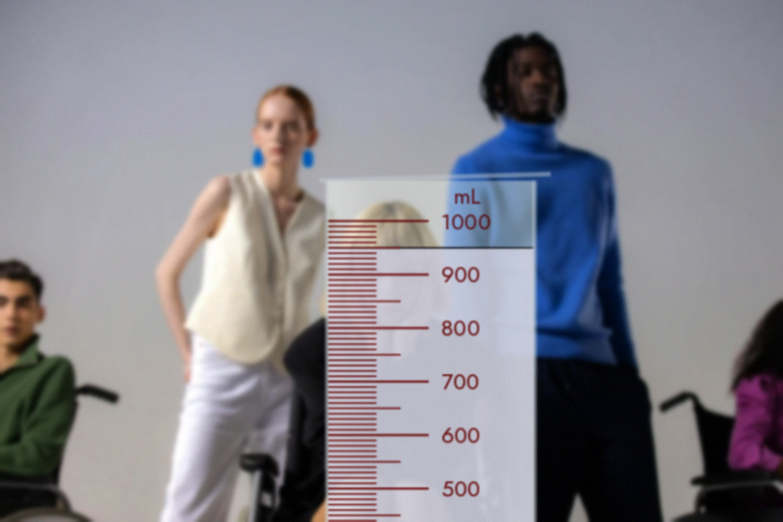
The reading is 950mL
